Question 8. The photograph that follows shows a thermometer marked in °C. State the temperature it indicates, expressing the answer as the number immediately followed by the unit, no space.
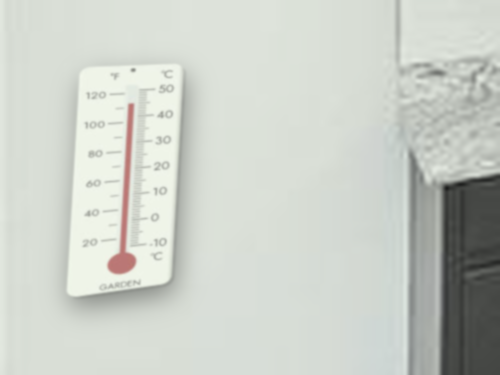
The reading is 45°C
